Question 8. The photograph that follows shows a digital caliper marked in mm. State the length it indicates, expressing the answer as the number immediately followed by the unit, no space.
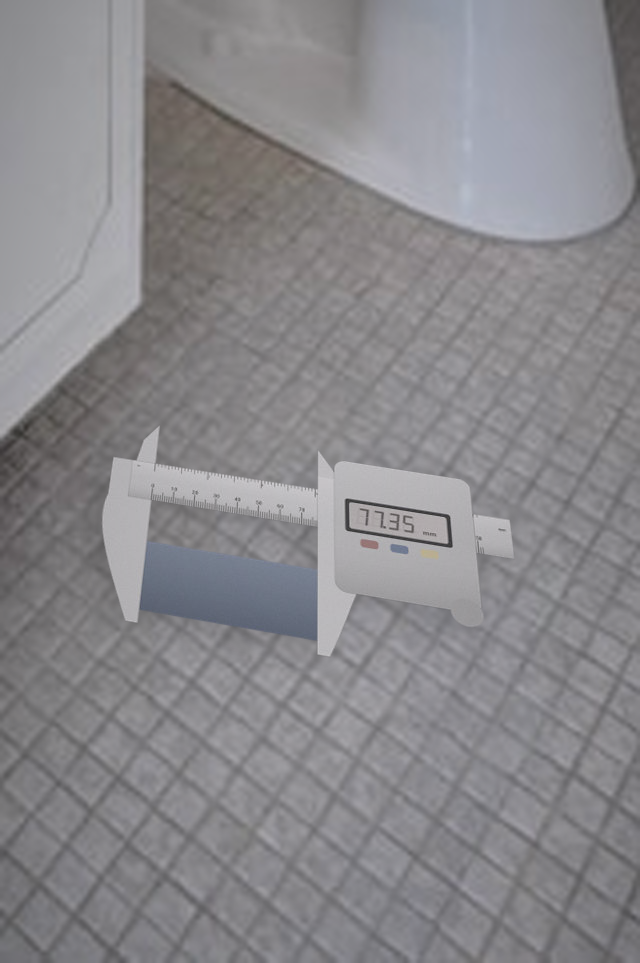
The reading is 77.35mm
